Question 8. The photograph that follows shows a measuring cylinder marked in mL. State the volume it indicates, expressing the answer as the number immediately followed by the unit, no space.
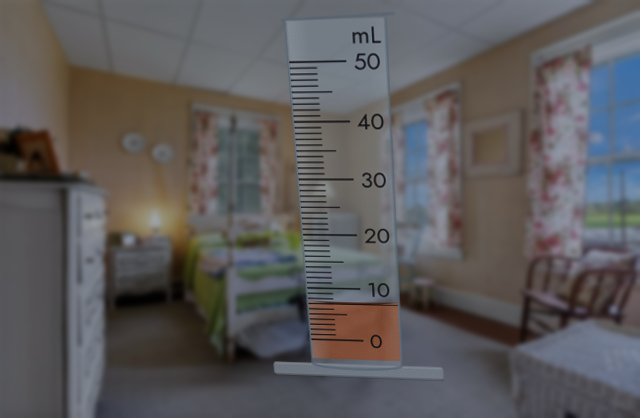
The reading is 7mL
